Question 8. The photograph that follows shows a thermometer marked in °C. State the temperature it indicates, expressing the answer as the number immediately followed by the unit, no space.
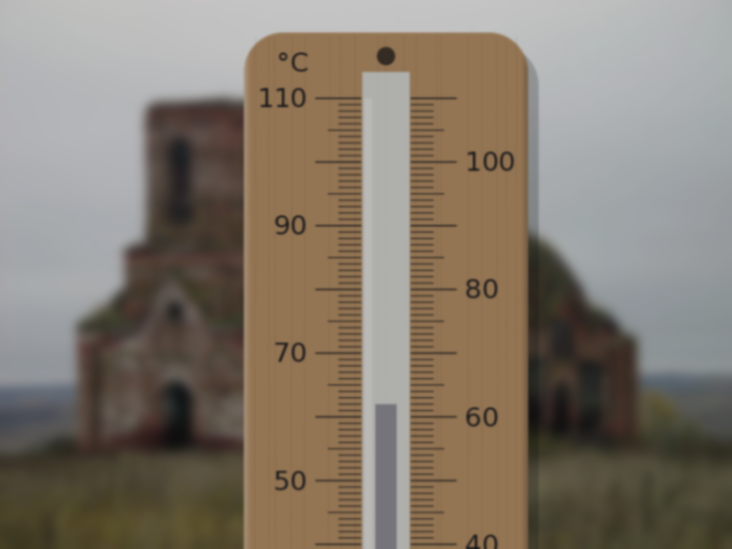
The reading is 62°C
